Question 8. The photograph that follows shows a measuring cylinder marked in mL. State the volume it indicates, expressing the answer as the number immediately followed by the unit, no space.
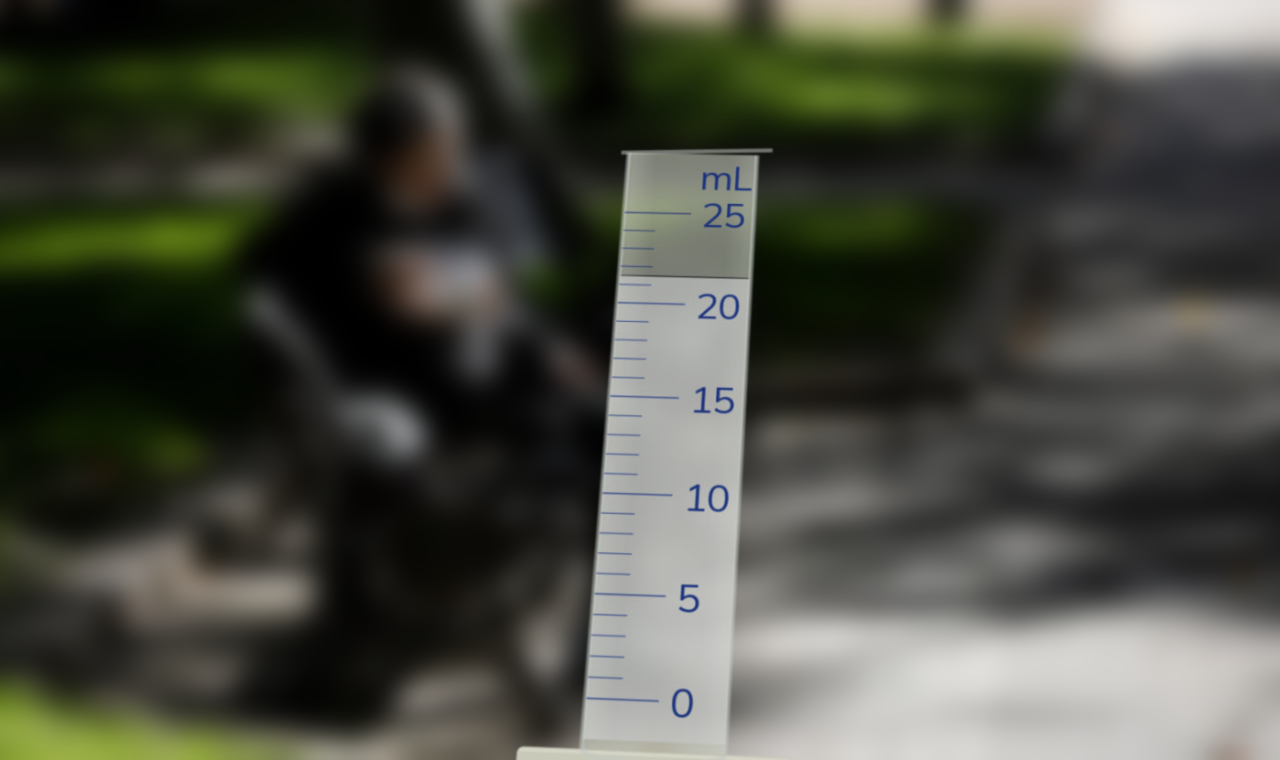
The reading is 21.5mL
